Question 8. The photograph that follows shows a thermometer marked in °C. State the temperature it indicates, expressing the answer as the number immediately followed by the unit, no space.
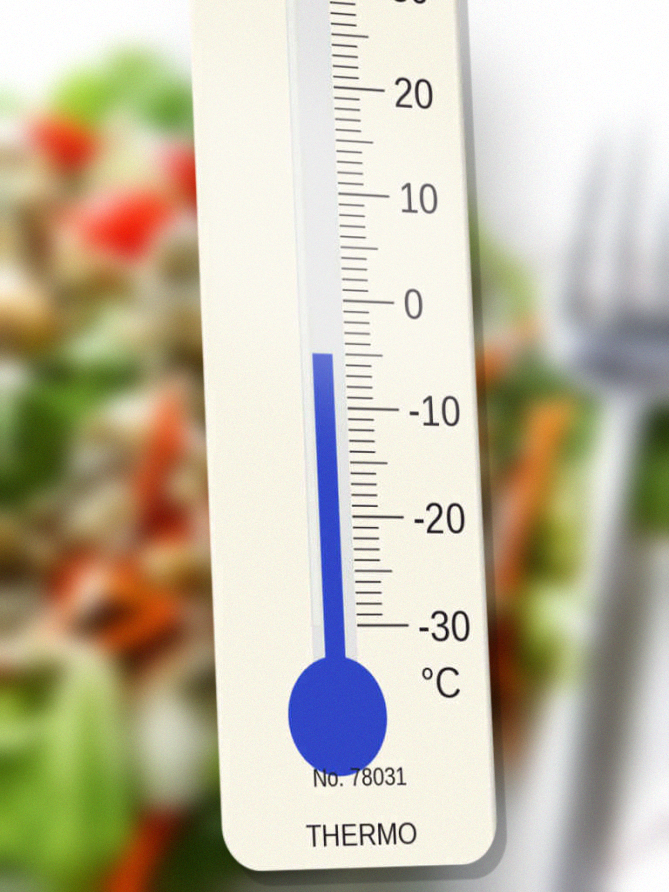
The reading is -5°C
